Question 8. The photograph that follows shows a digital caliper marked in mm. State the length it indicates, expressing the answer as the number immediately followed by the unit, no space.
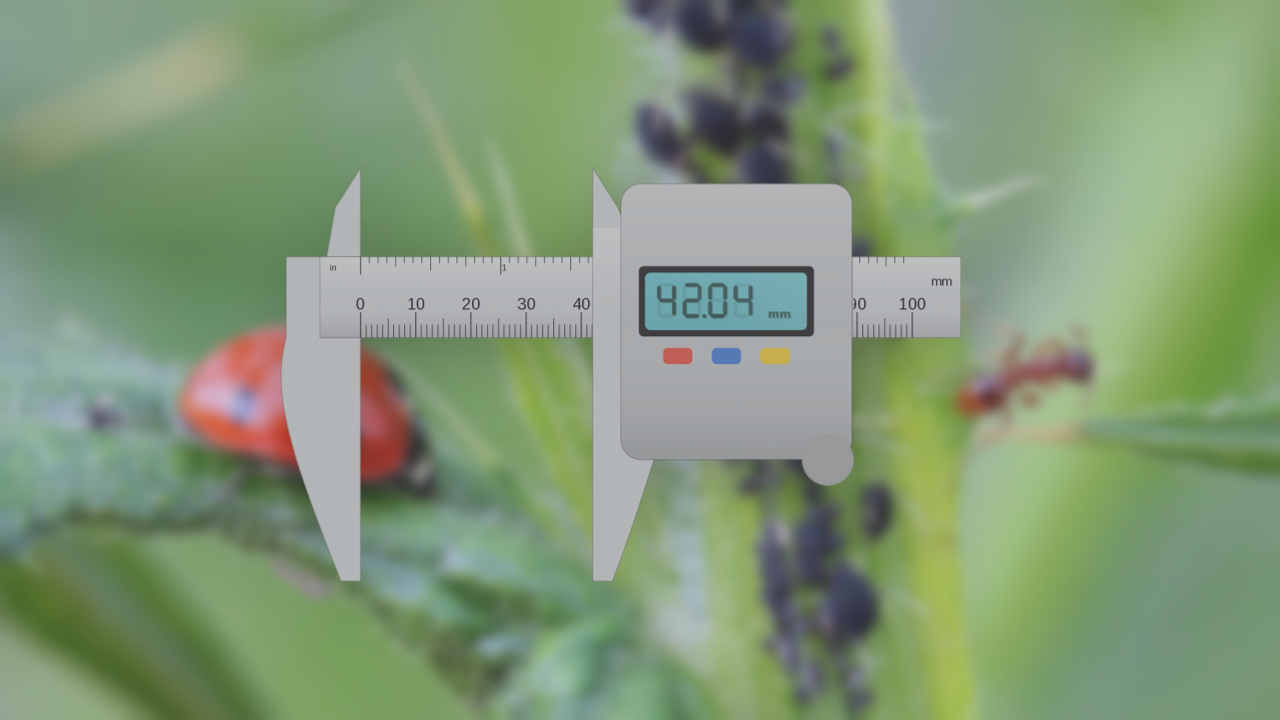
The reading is 42.04mm
